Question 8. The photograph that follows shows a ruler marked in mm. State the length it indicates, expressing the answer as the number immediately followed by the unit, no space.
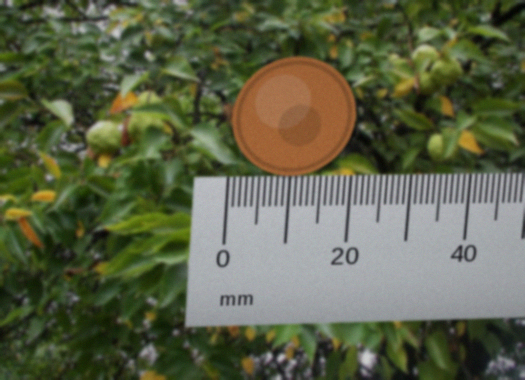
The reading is 20mm
